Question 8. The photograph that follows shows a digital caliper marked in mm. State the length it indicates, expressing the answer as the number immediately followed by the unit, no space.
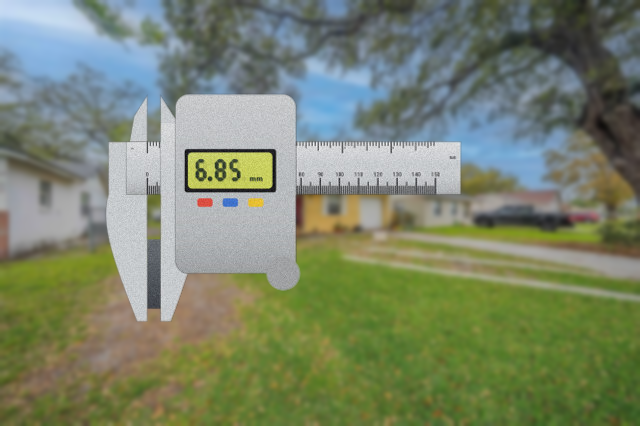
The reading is 6.85mm
